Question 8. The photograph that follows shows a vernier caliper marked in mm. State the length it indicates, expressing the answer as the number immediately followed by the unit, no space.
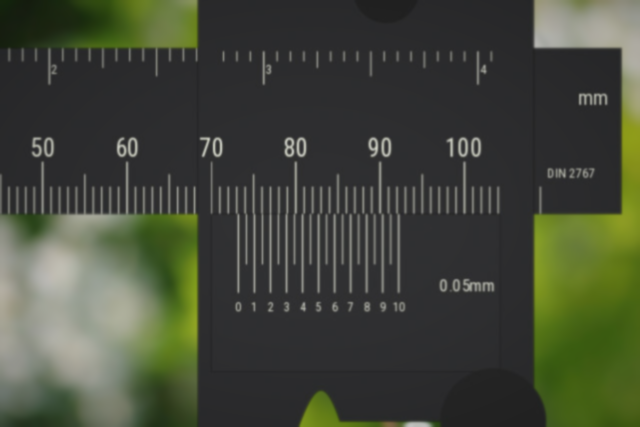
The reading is 73.2mm
